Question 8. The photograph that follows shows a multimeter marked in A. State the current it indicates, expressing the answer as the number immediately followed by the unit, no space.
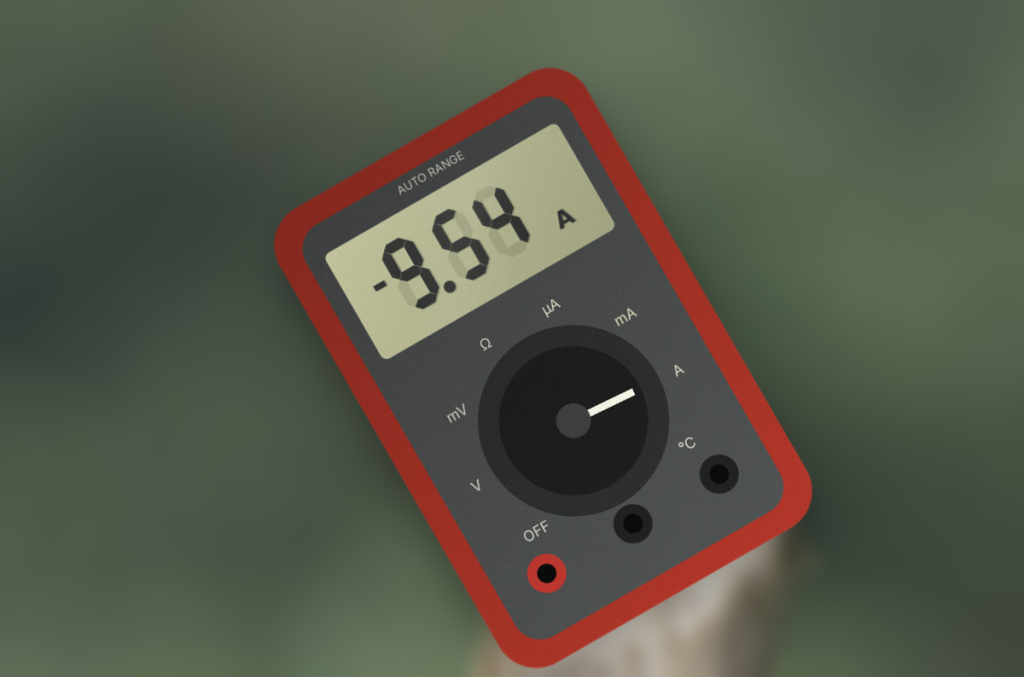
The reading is -9.54A
